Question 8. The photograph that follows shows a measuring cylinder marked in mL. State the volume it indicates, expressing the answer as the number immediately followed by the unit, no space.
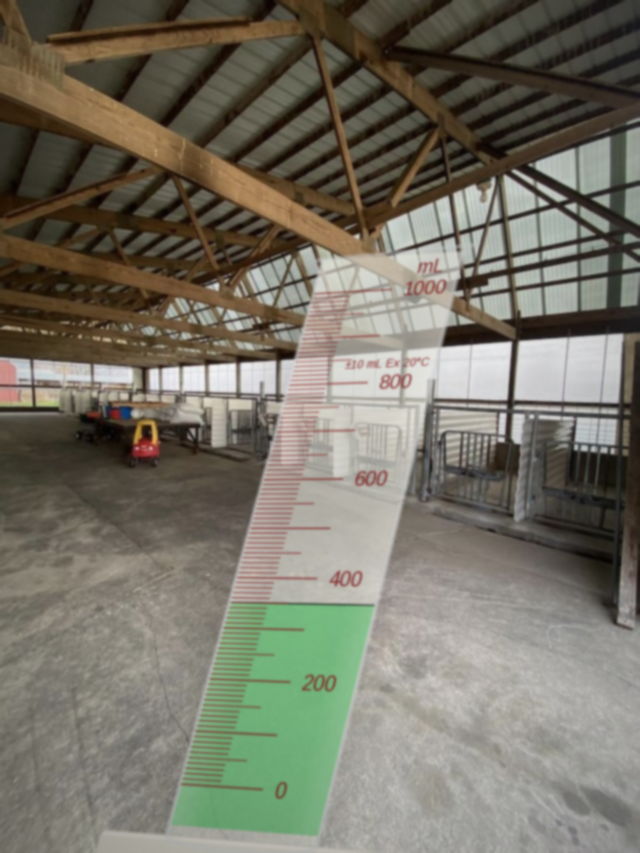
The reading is 350mL
